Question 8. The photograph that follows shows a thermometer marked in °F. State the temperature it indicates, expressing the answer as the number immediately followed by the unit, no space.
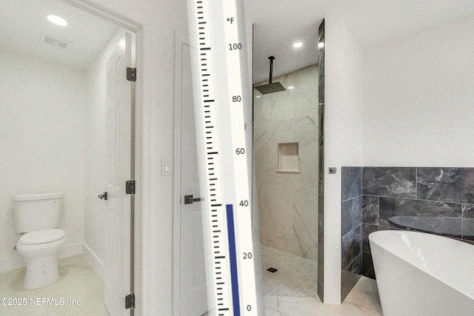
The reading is 40°F
